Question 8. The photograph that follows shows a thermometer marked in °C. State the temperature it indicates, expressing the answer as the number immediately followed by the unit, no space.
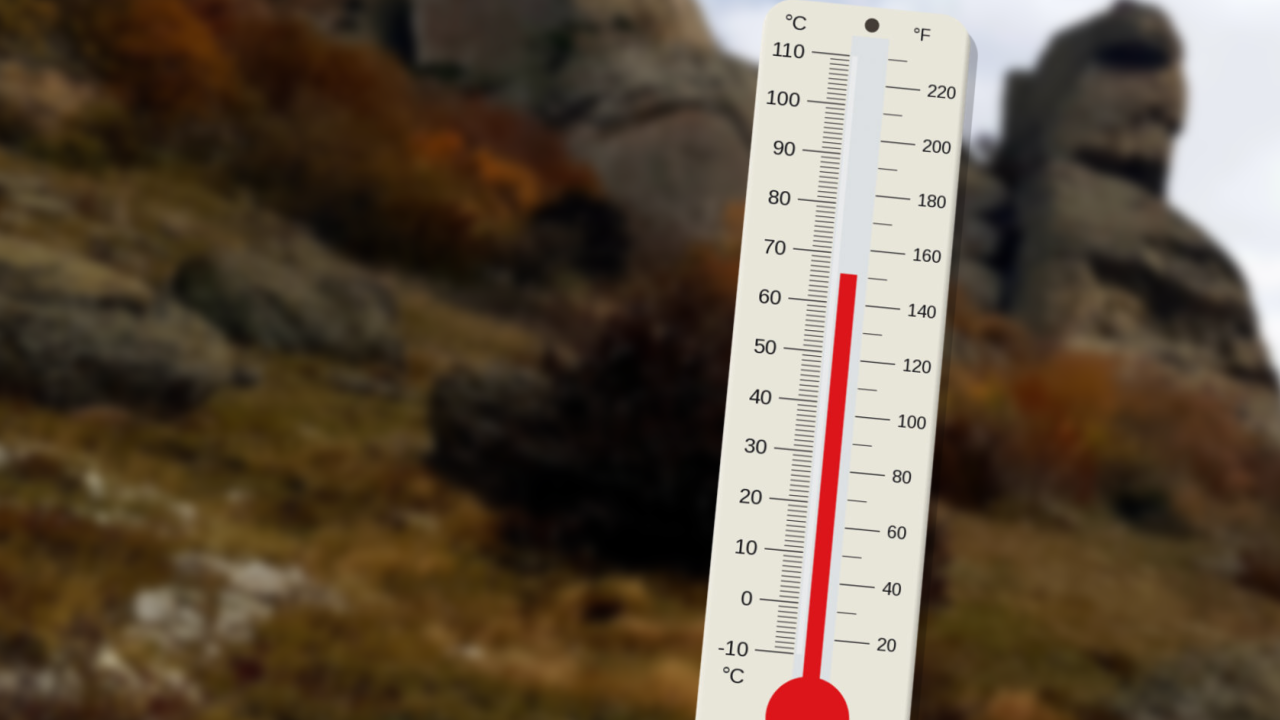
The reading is 66°C
